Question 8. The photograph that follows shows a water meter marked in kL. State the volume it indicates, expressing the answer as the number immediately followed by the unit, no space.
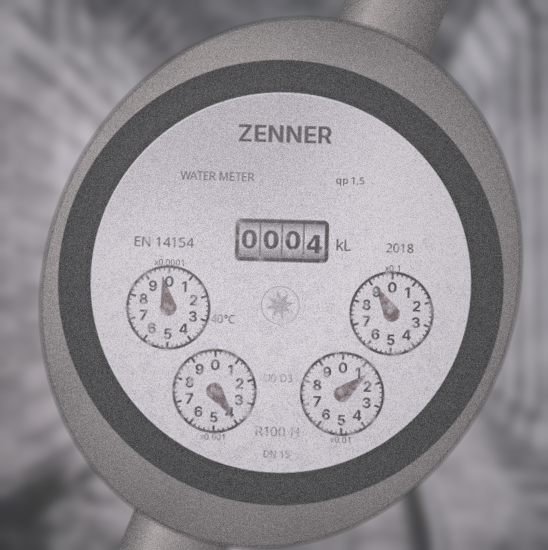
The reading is 3.9139kL
